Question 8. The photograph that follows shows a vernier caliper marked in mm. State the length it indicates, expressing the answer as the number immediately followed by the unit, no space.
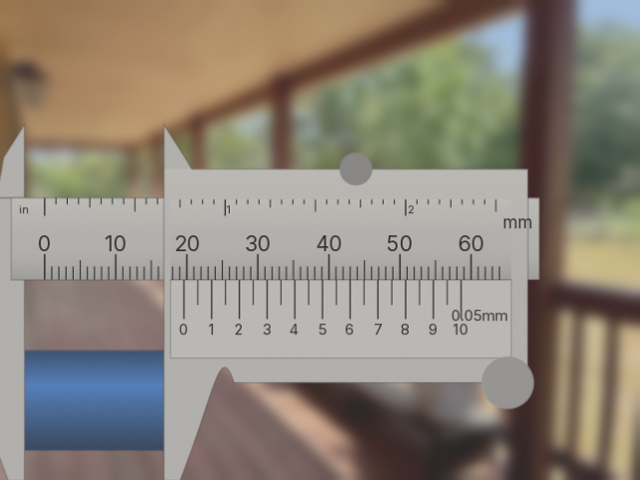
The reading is 19.6mm
